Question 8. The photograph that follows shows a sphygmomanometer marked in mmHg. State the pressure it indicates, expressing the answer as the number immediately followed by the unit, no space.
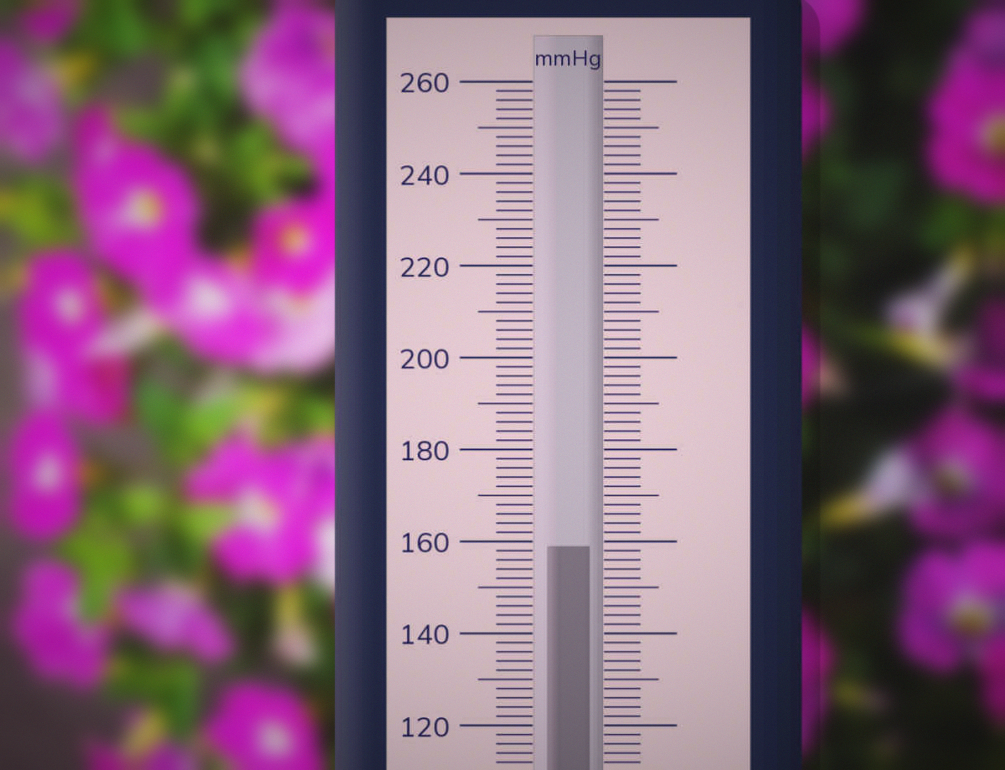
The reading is 159mmHg
